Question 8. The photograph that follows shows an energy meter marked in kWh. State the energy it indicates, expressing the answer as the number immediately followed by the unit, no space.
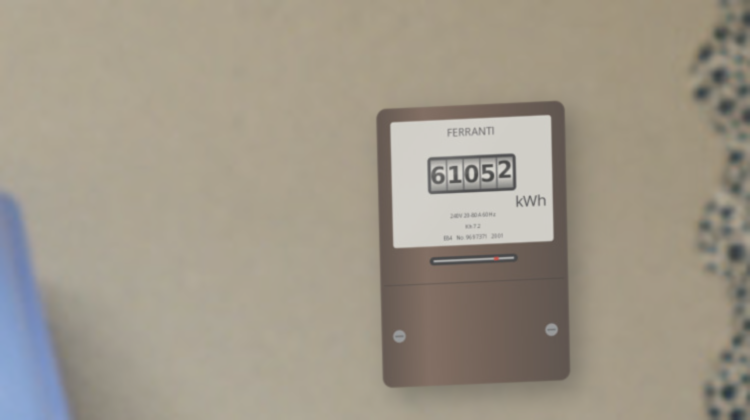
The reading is 61052kWh
